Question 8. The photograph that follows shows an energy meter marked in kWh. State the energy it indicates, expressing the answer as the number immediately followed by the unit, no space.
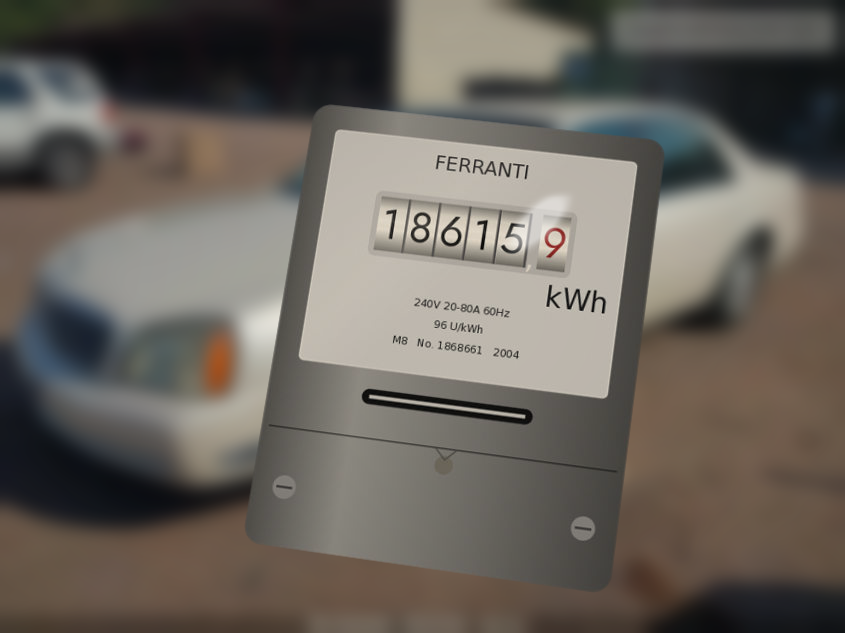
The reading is 18615.9kWh
